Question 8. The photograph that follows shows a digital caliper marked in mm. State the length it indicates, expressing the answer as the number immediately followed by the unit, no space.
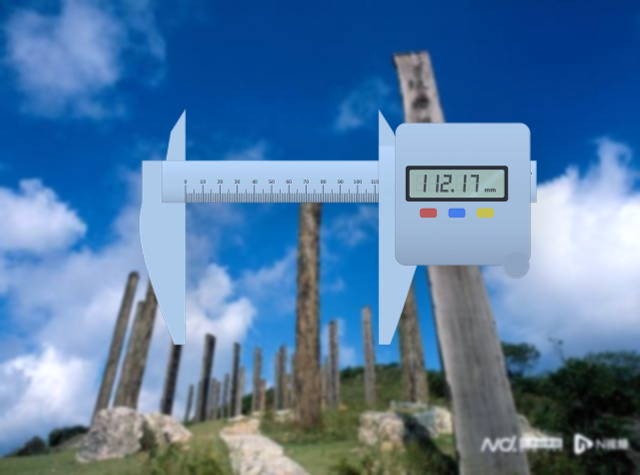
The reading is 112.17mm
